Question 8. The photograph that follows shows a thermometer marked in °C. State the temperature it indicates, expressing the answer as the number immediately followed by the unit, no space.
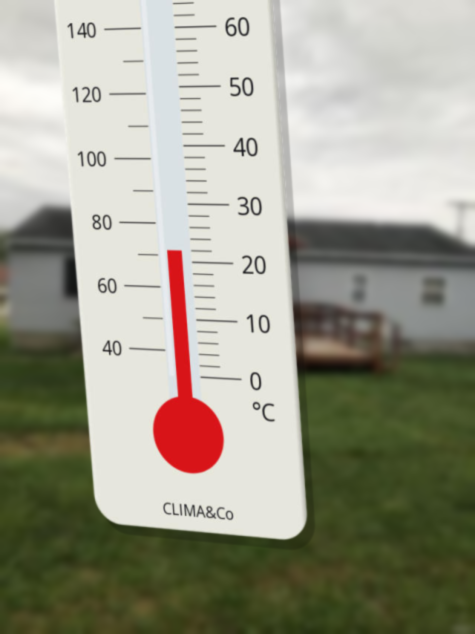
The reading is 22°C
